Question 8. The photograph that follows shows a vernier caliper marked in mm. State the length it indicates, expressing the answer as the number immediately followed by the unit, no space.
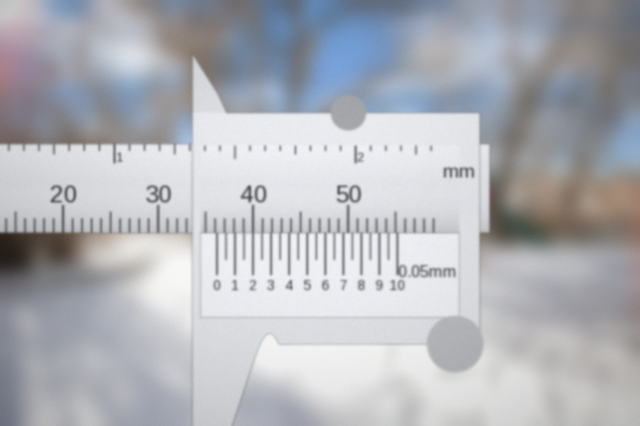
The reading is 36.2mm
